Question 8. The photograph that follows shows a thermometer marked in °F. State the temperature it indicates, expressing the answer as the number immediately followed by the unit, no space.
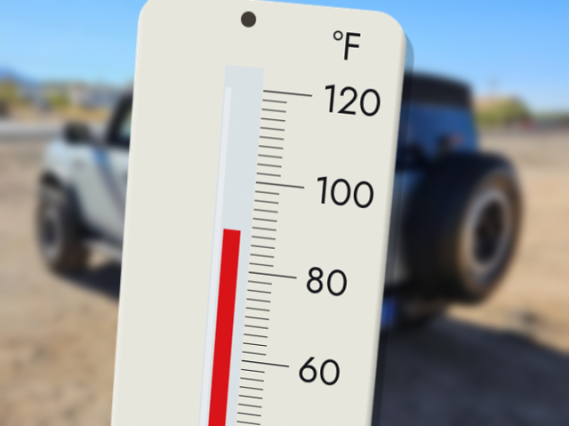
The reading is 89°F
